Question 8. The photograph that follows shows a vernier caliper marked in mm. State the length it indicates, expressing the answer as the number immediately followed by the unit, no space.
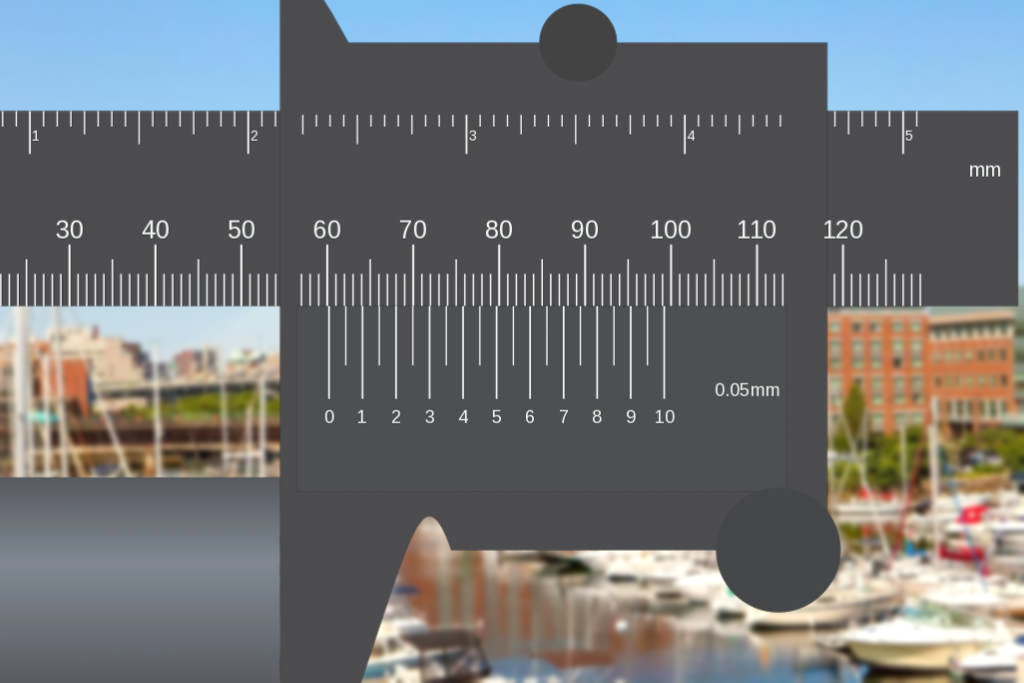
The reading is 60.2mm
